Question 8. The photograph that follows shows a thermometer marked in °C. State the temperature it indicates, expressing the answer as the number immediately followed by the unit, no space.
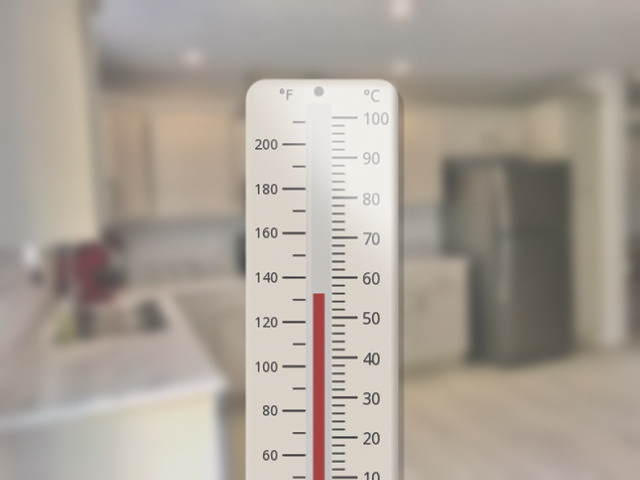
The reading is 56°C
